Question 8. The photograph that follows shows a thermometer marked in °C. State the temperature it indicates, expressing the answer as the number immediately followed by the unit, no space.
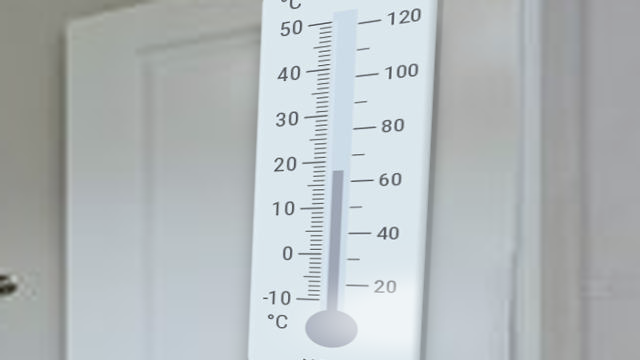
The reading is 18°C
